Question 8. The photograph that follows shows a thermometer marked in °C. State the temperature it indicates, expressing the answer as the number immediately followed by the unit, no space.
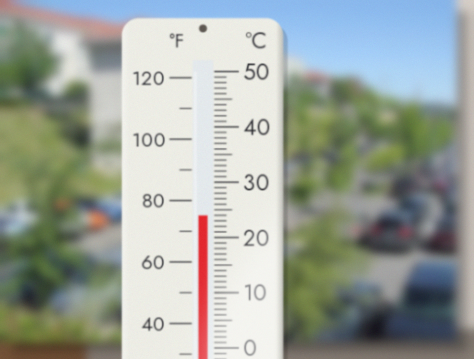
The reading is 24°C
